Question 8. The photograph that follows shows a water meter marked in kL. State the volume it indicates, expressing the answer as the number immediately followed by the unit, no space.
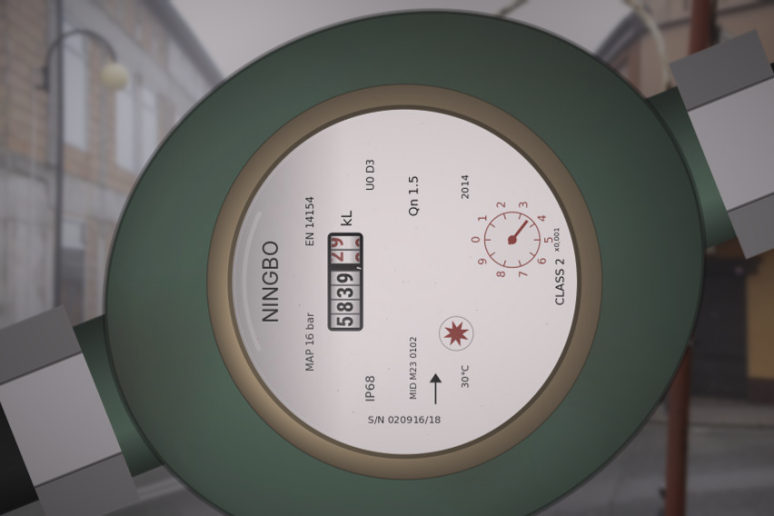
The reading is 5839.293kL
